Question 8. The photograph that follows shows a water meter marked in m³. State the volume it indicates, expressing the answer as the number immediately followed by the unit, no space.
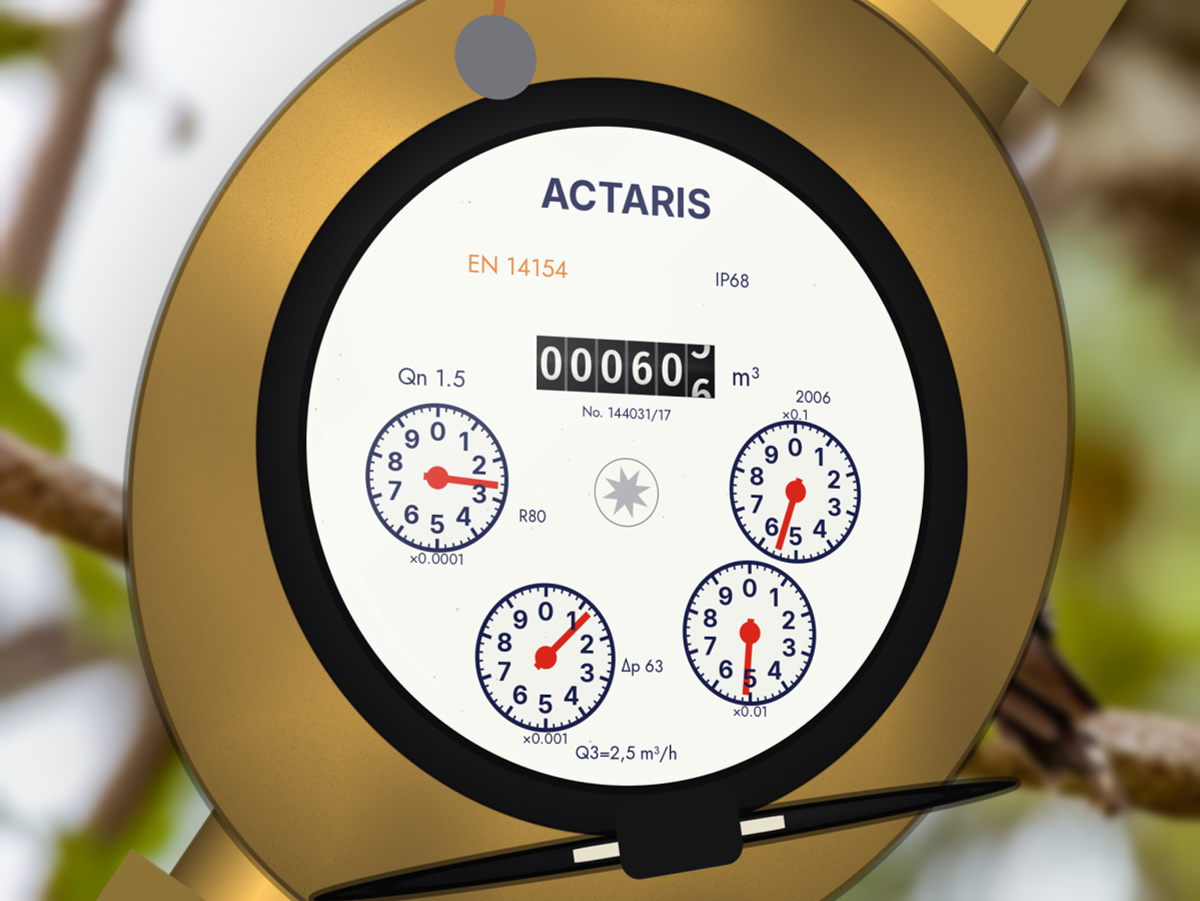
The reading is 605.5512m³
